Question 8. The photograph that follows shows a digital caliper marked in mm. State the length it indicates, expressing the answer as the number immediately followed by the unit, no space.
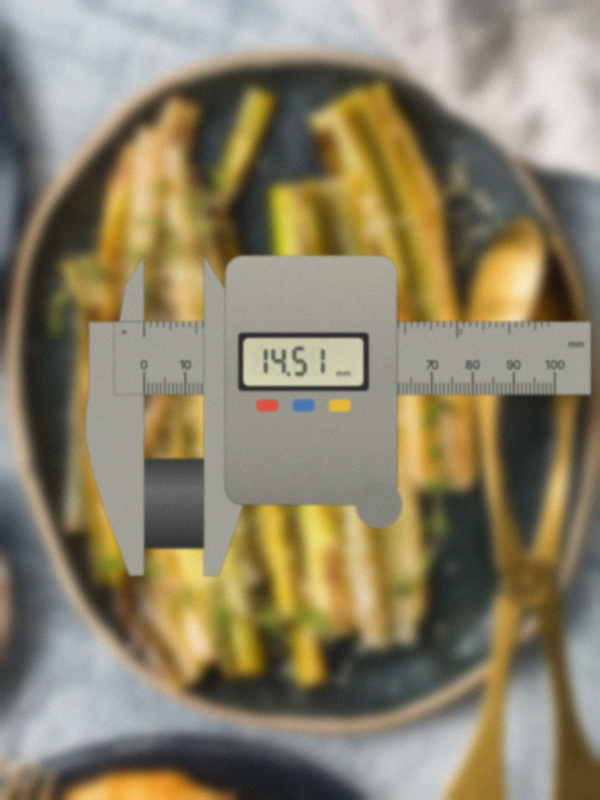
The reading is 14.51mm
